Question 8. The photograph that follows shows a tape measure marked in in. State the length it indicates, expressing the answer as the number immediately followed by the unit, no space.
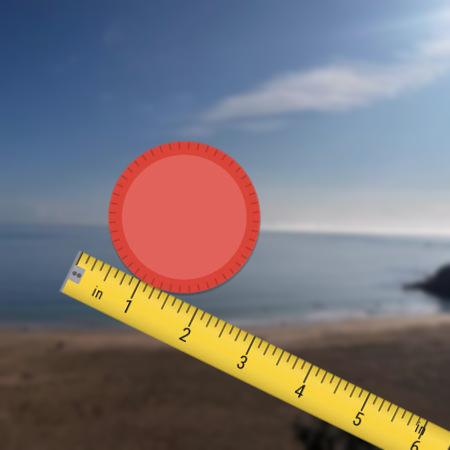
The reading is 2.375in
